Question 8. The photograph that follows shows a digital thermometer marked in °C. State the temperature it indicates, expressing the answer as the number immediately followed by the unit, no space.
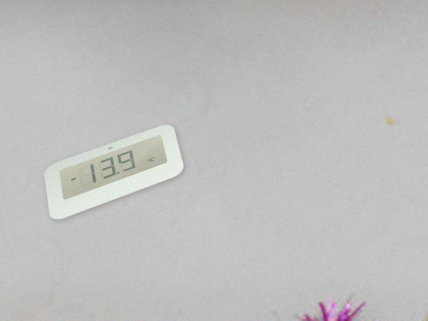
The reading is -13.9°C
